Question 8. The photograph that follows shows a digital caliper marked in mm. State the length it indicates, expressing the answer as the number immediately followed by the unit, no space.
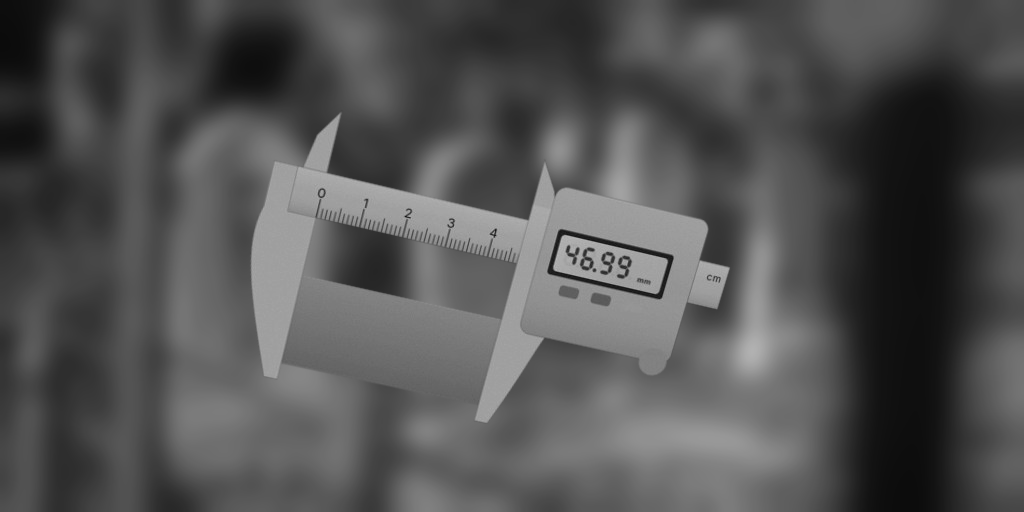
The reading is 46.99mm
